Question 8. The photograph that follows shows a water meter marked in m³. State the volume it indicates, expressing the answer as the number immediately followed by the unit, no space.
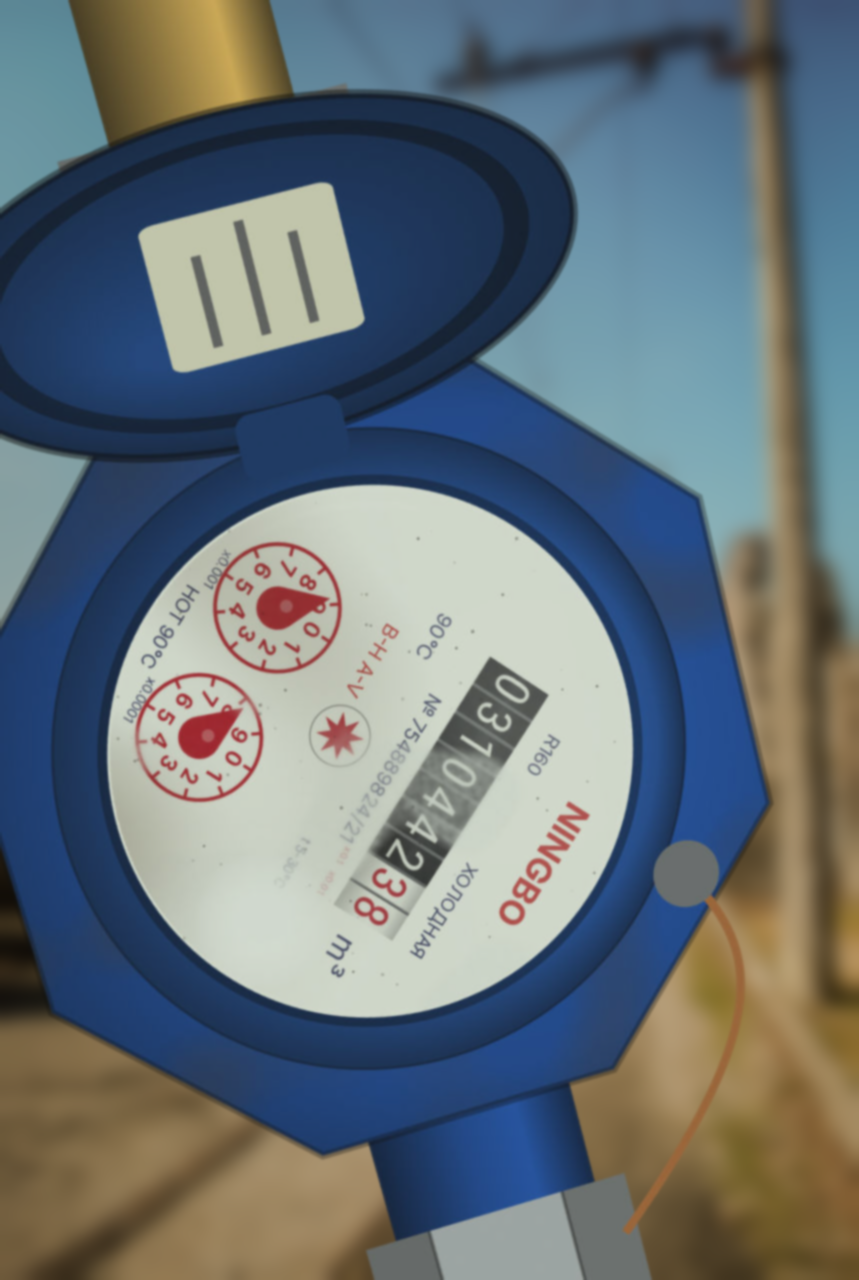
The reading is 310442.3888m³
